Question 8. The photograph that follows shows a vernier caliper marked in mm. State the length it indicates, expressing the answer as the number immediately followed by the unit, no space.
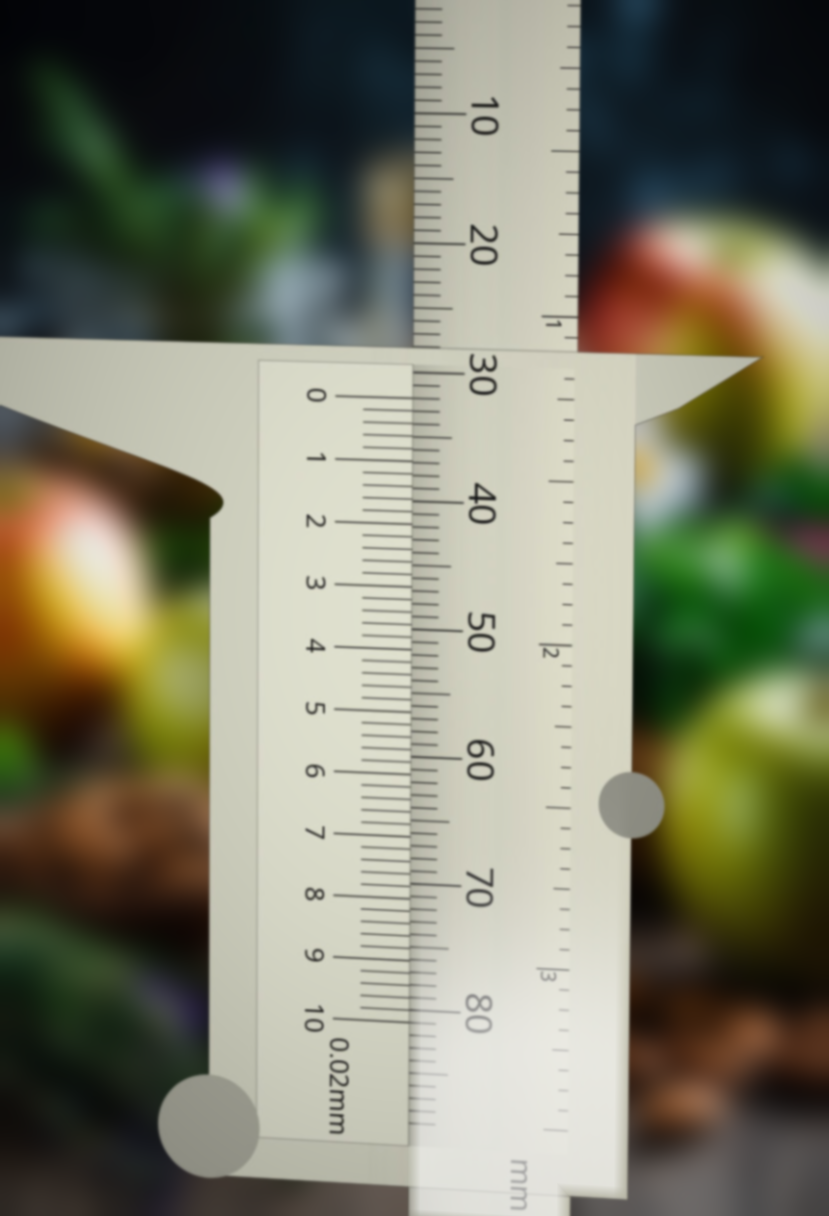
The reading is 32.0mm
